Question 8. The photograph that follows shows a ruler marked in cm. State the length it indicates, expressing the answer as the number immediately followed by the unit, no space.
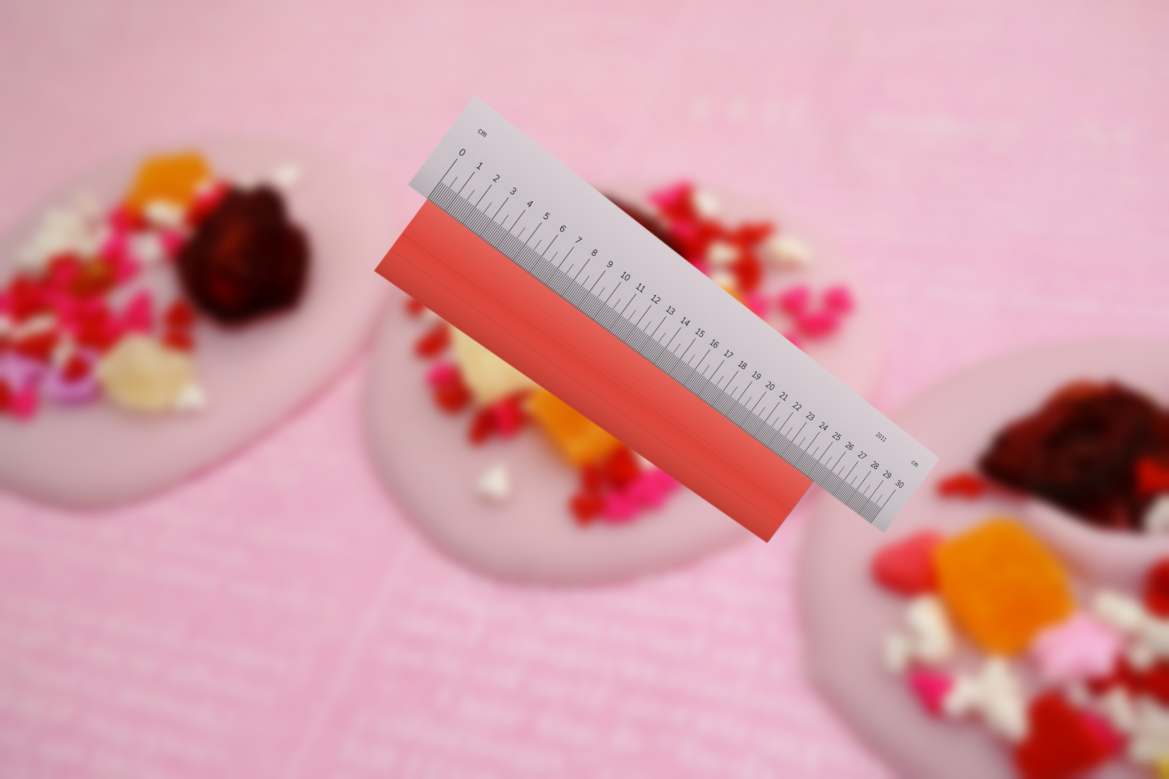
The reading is 25.5cm
